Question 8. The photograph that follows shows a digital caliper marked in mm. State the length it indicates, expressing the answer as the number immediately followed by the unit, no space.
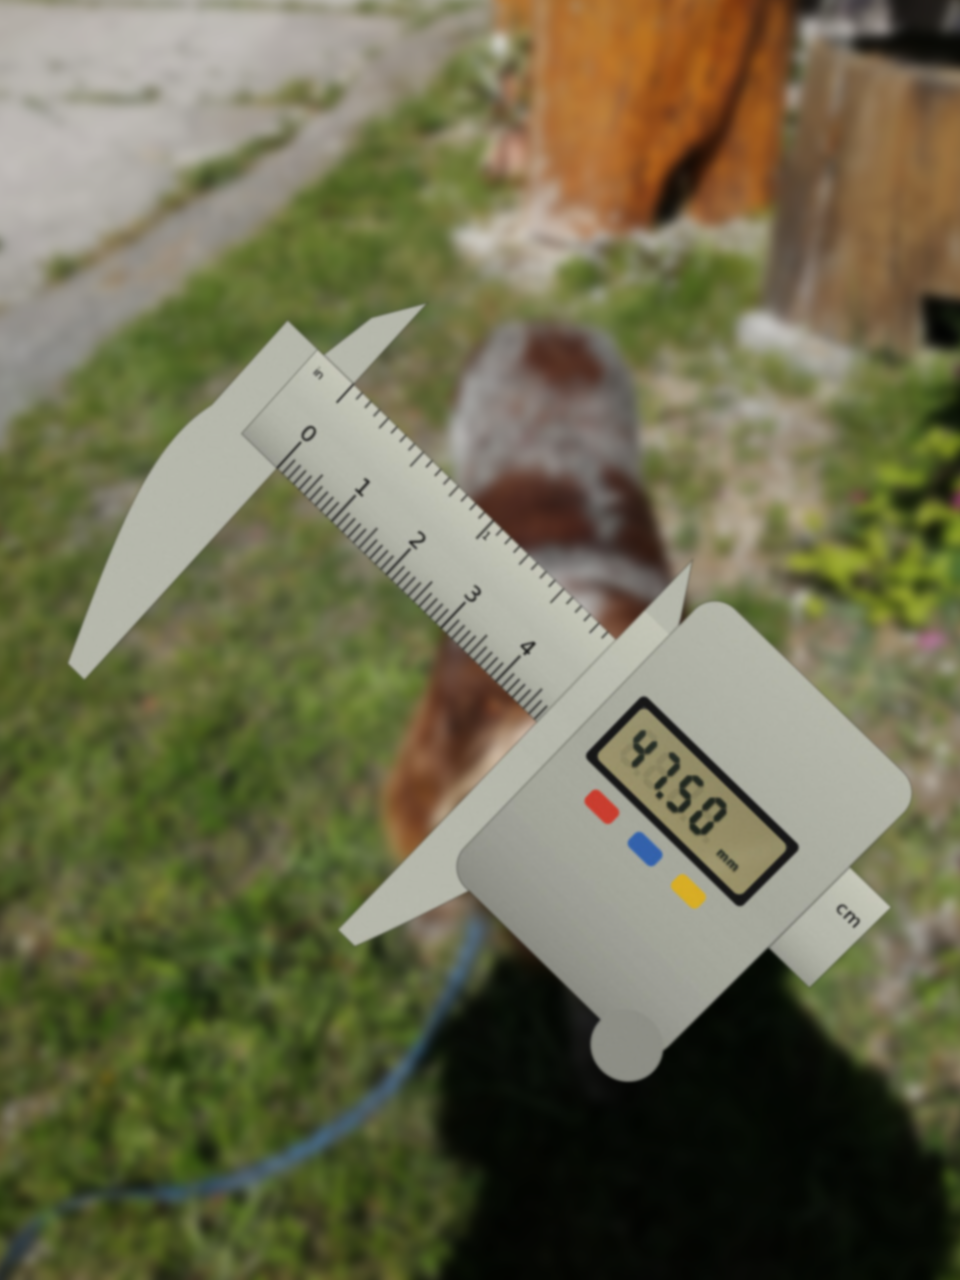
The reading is 47.50mm
